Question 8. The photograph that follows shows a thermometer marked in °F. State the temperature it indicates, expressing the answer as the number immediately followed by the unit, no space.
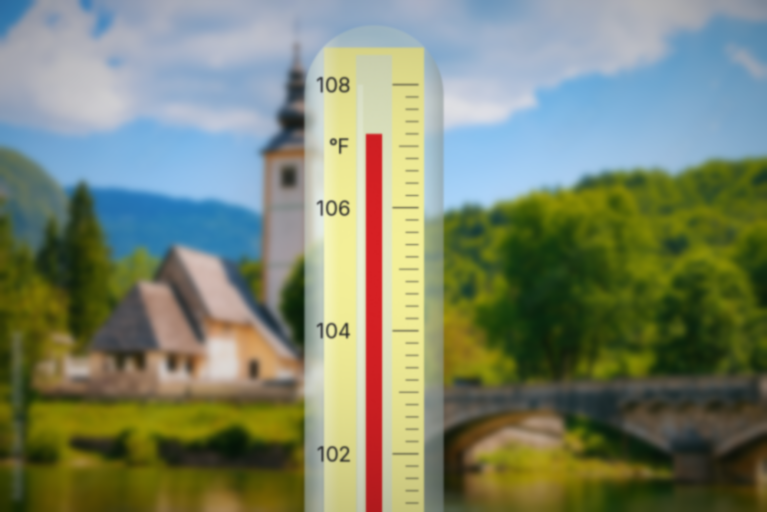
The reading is 107.2°F
